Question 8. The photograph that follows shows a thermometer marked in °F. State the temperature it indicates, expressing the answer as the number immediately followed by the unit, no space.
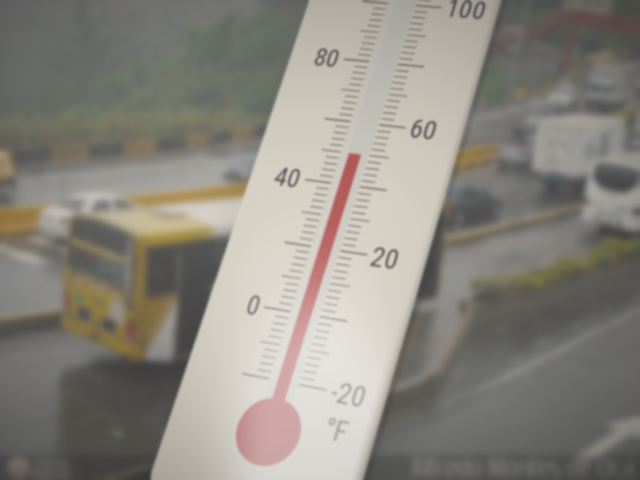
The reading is 50°F
